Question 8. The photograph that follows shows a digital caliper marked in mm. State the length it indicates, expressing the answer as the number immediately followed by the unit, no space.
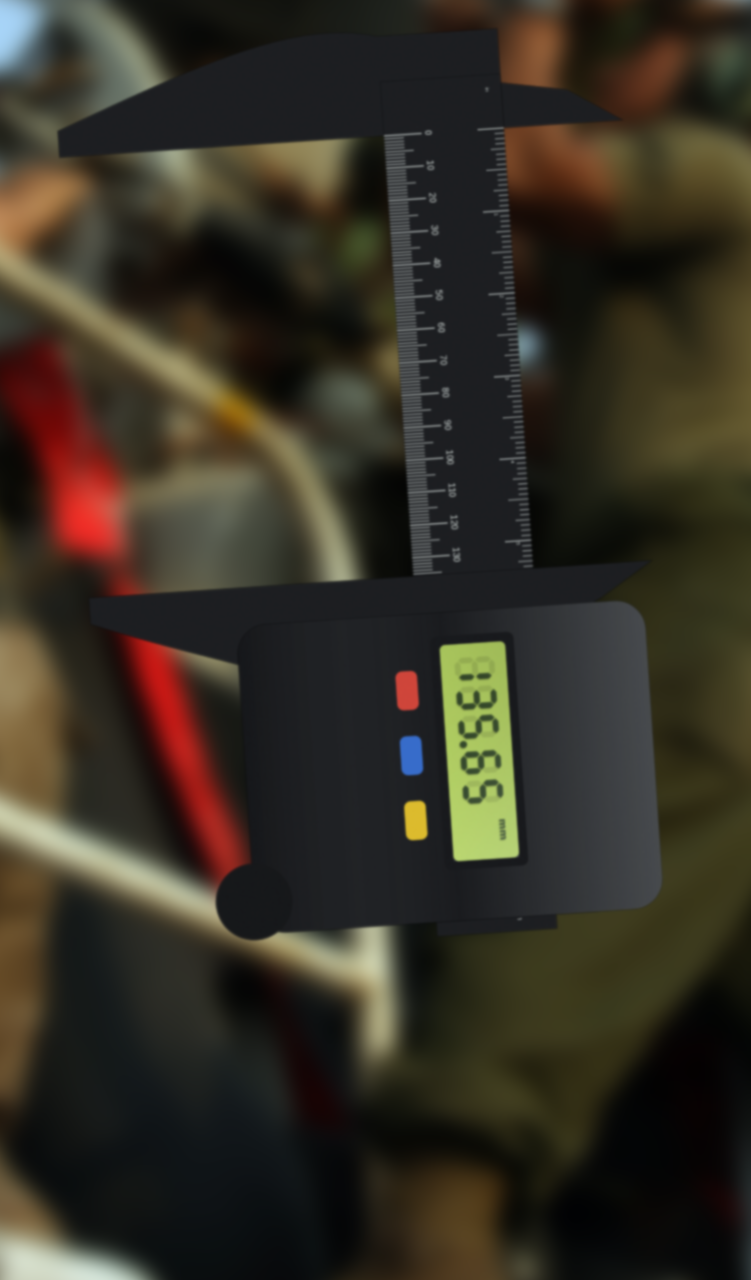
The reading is 135.65mm
